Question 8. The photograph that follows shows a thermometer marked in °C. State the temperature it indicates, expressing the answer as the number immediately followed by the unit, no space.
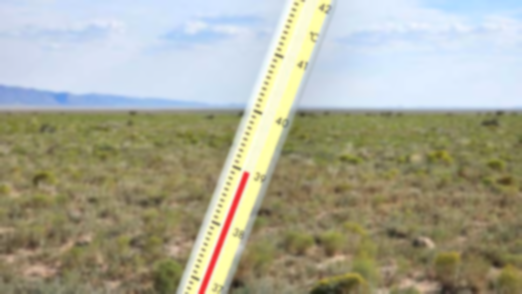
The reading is 39°C
